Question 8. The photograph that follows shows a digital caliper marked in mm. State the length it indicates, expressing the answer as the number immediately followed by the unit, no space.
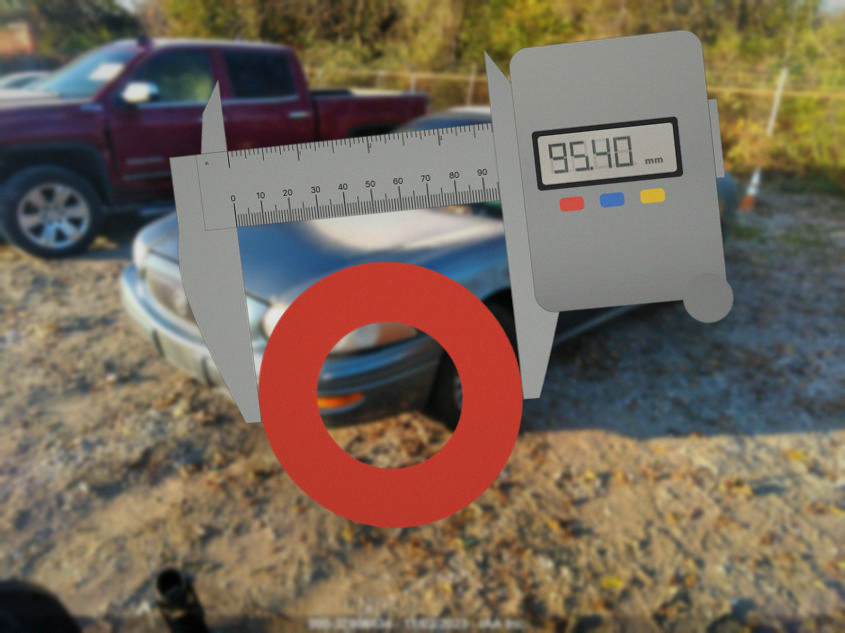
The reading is 95.40mm
